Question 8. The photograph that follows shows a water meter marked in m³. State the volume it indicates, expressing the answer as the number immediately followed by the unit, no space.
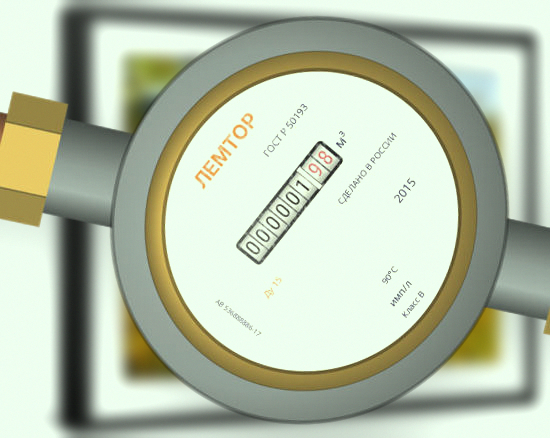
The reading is 1.98m³
